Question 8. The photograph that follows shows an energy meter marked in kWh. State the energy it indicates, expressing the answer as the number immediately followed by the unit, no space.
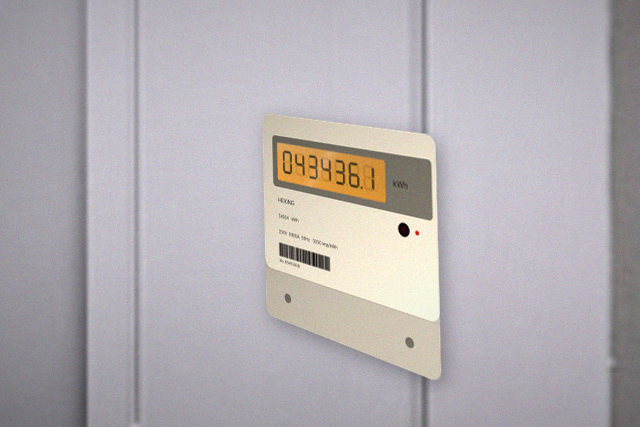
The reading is 43436.1kWh
